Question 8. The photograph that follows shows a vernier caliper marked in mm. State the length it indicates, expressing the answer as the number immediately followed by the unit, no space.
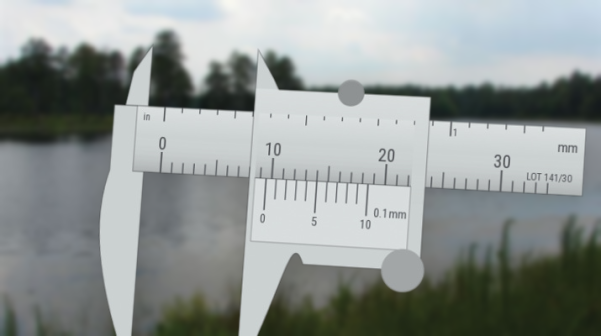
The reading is 9.5mm
